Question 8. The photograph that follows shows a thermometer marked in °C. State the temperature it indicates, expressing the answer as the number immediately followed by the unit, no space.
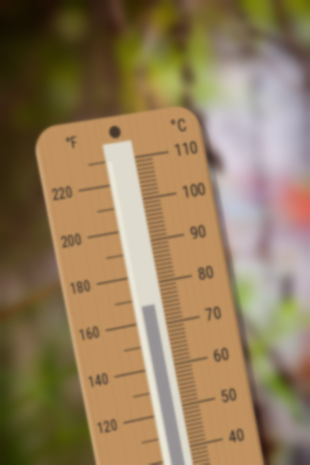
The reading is 75°C
